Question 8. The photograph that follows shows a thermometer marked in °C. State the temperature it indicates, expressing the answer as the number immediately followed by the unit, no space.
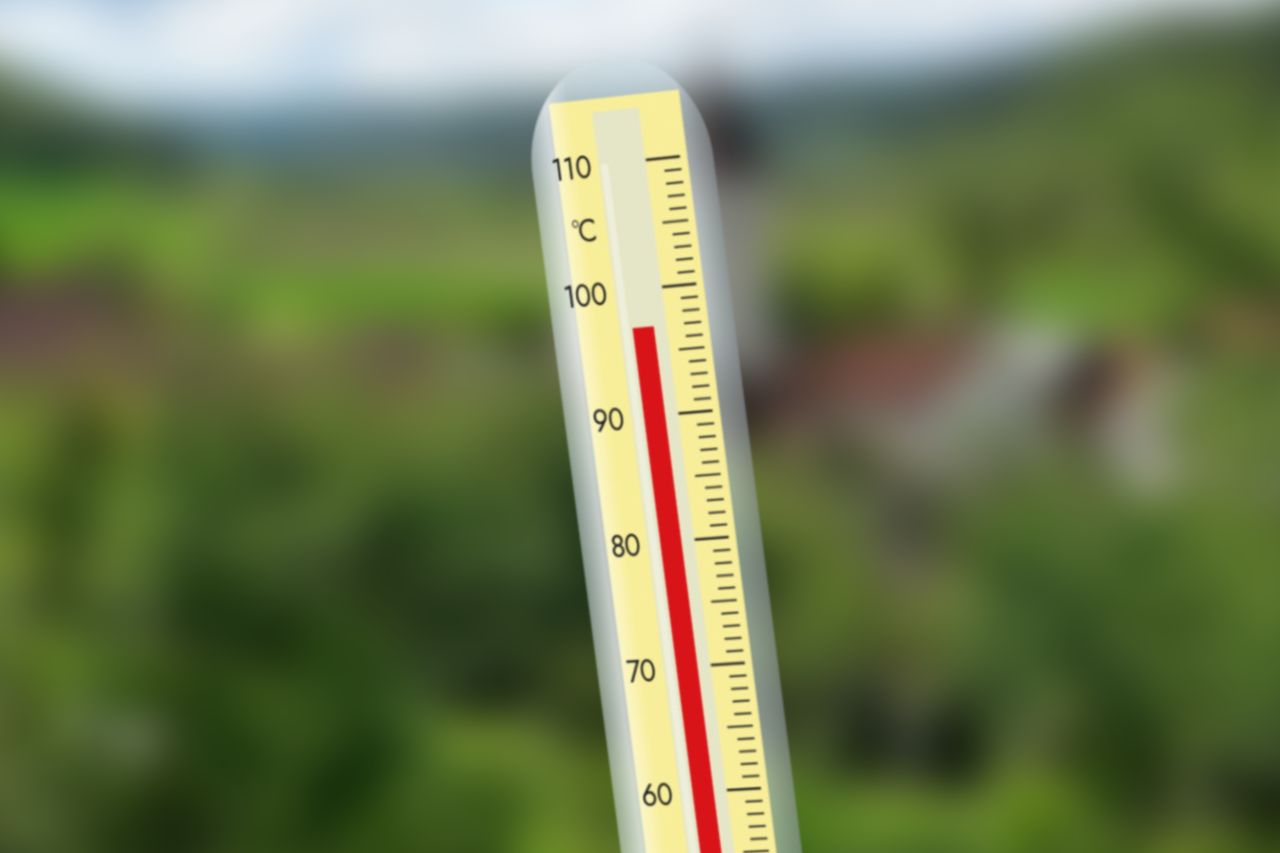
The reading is 97°C
